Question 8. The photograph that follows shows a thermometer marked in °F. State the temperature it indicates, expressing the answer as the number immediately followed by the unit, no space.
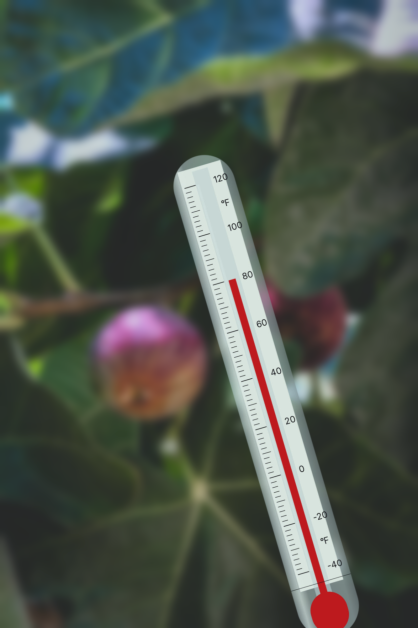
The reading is 80°F
